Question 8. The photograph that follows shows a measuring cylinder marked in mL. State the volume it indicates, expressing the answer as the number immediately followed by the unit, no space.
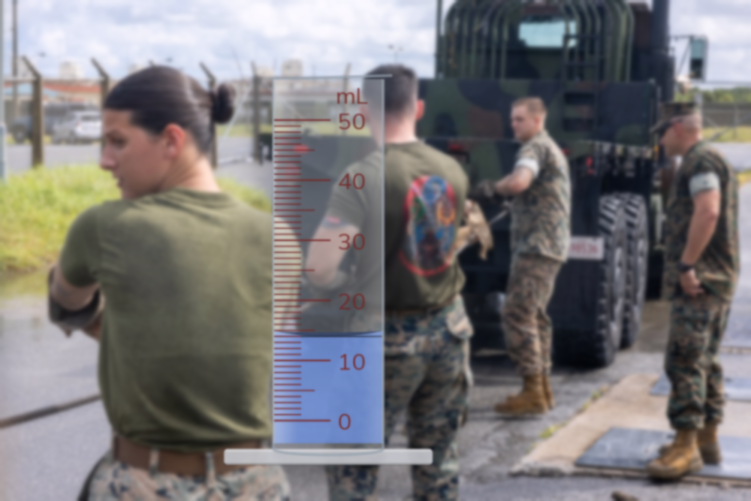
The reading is 14mL
